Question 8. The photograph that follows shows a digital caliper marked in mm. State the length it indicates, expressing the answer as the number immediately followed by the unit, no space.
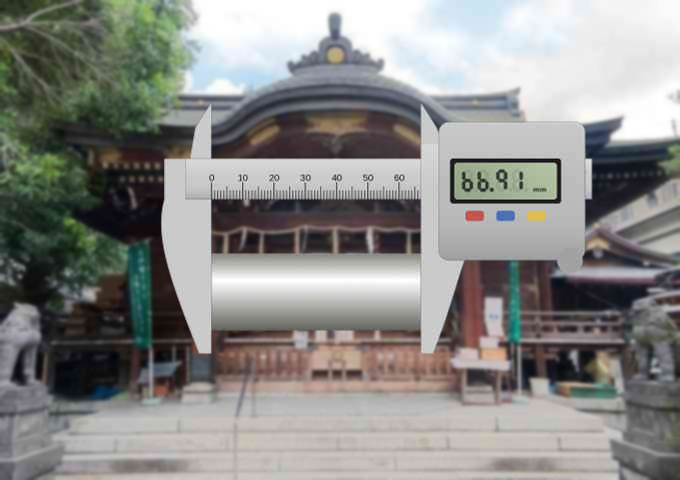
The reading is 66.91mm
